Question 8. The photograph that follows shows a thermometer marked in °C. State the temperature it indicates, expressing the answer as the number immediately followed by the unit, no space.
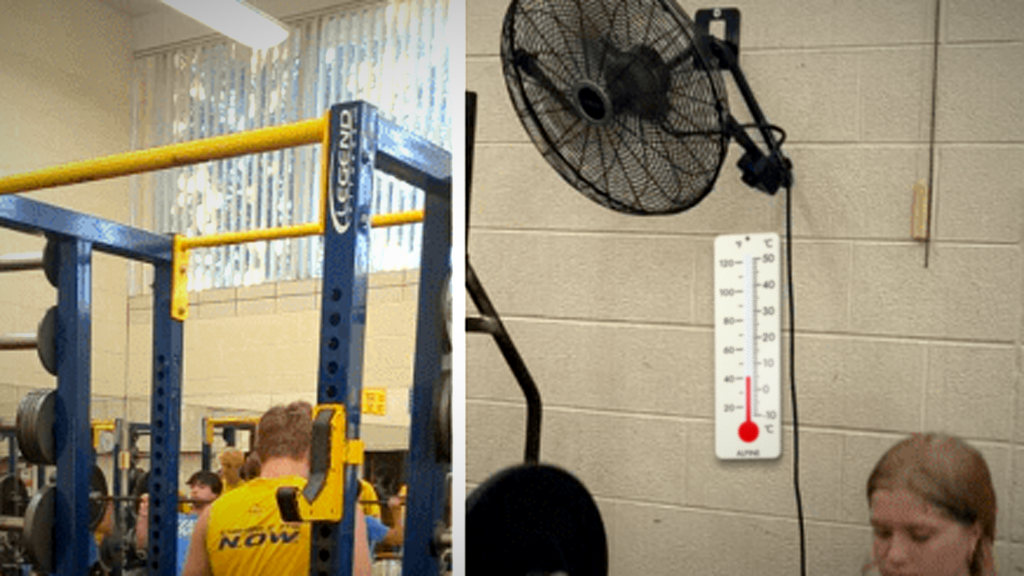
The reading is 5°C
